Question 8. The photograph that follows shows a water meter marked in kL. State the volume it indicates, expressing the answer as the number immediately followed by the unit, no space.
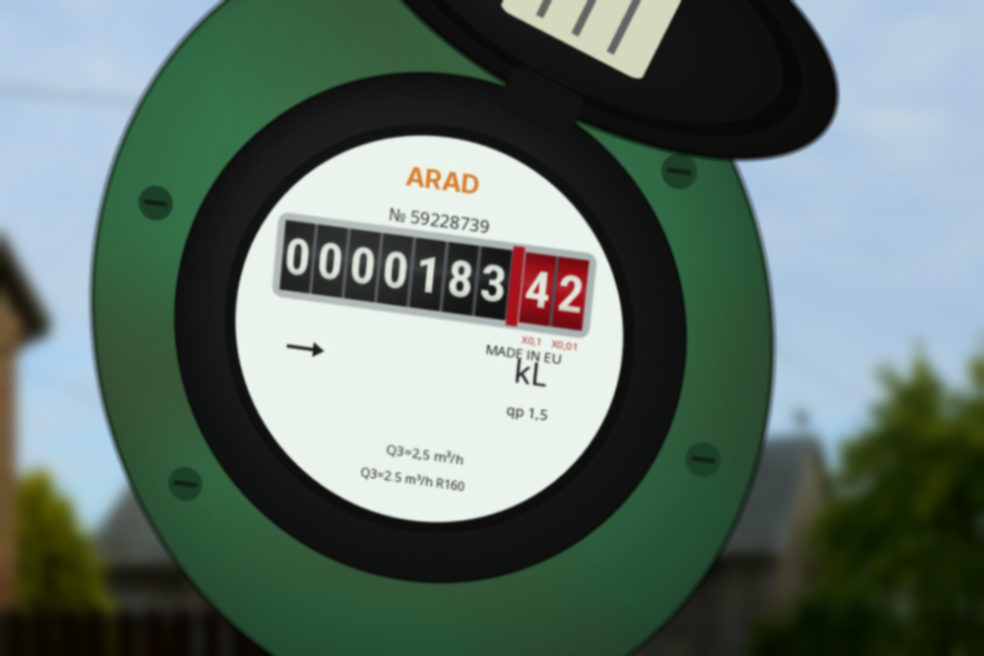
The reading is 183.42kL
